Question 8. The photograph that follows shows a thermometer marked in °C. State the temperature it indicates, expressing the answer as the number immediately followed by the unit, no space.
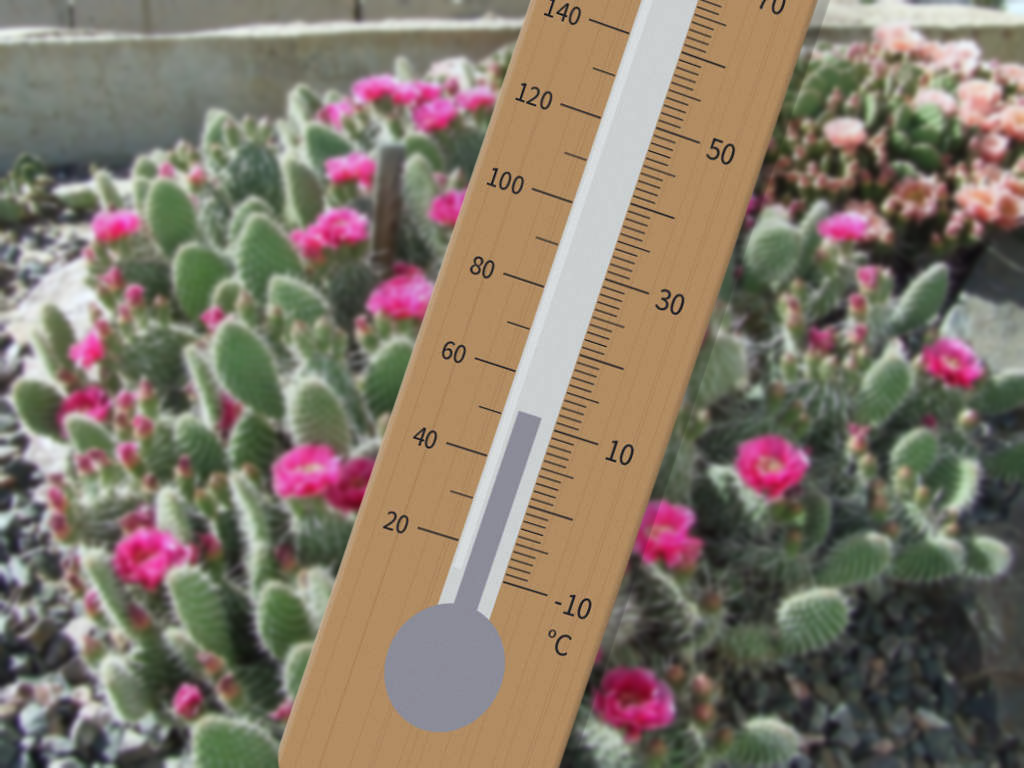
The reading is 11°C
